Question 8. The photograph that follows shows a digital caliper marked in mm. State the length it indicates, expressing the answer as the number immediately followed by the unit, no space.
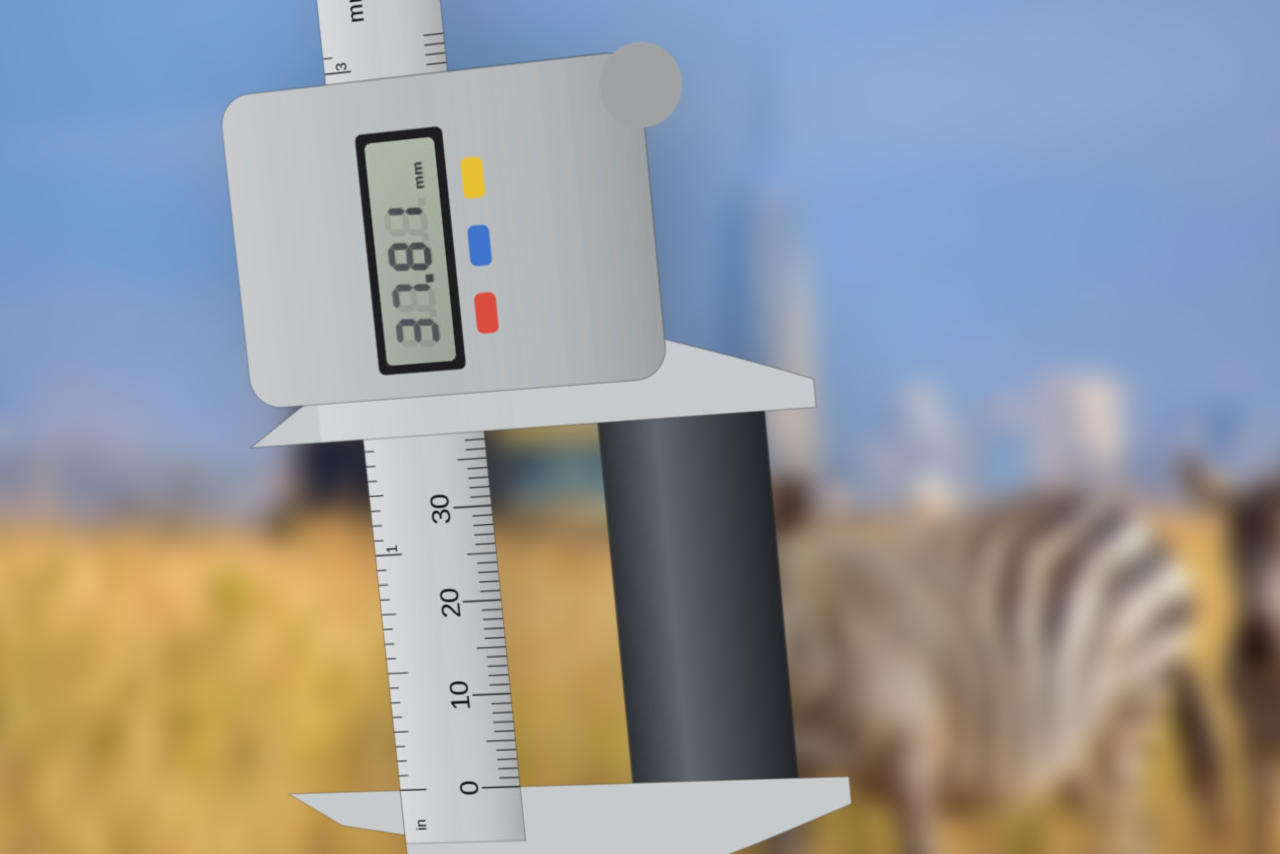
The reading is 37.81mm
